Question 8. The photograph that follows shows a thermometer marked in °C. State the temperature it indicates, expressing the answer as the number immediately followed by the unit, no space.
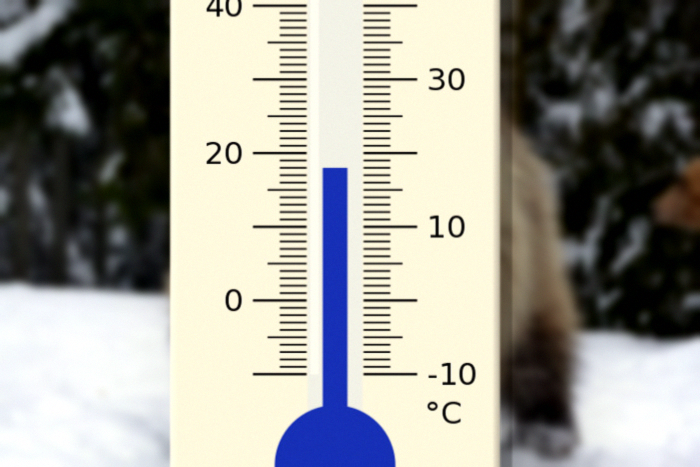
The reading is 18°C
